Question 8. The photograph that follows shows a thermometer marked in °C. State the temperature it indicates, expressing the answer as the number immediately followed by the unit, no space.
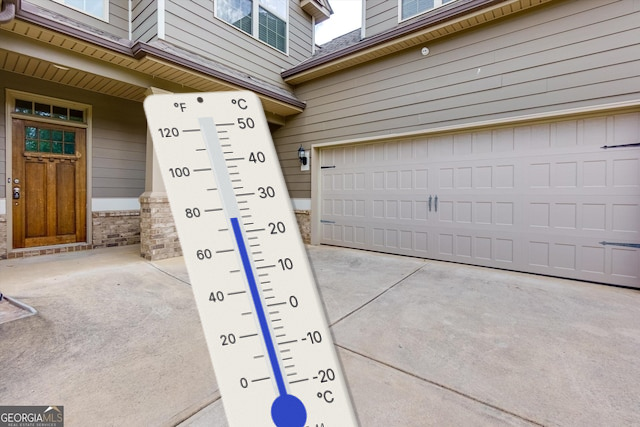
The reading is 24°C
